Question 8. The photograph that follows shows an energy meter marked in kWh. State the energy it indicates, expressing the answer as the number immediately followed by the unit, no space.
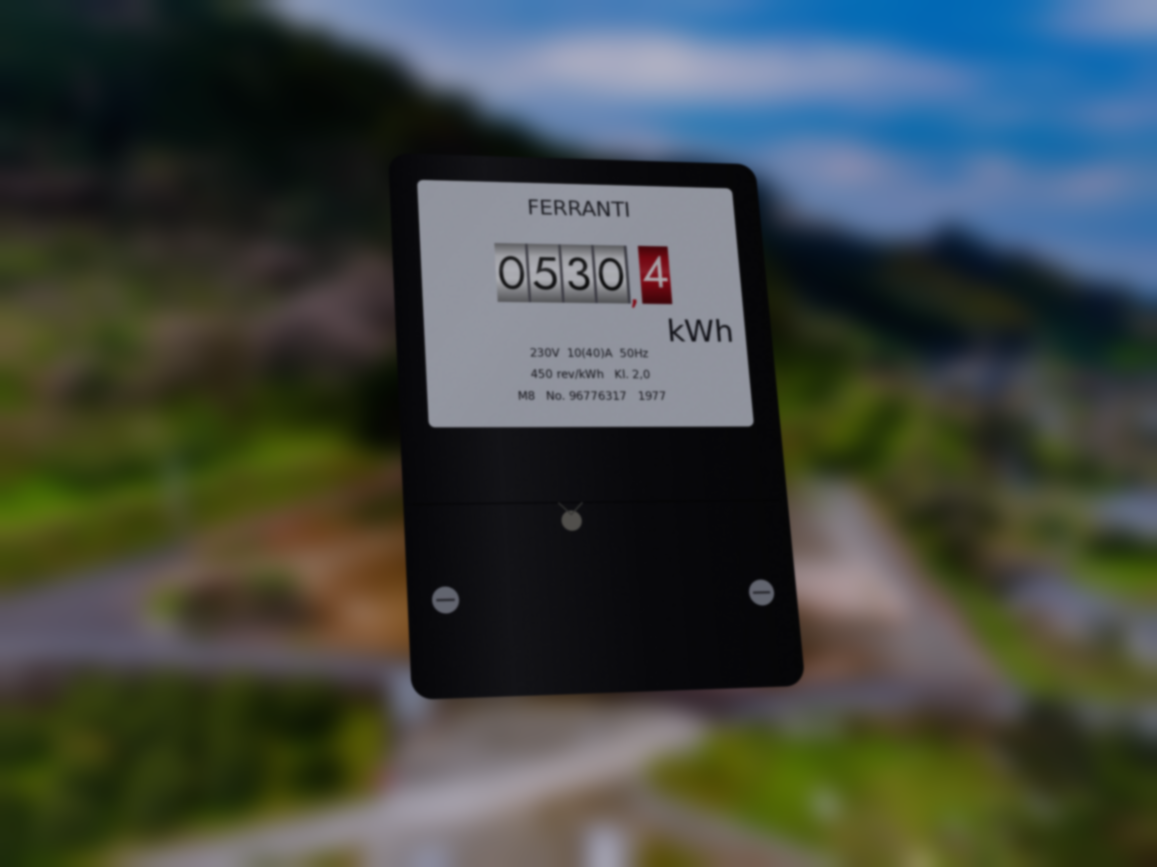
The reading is 530.4kWh
